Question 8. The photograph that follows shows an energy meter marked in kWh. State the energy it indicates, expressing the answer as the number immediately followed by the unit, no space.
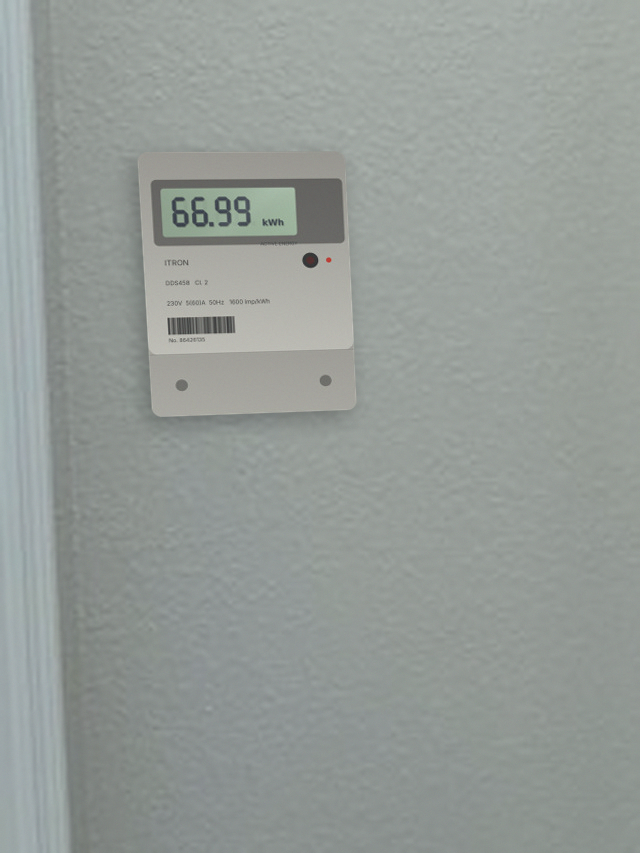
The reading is 66.99kWh
